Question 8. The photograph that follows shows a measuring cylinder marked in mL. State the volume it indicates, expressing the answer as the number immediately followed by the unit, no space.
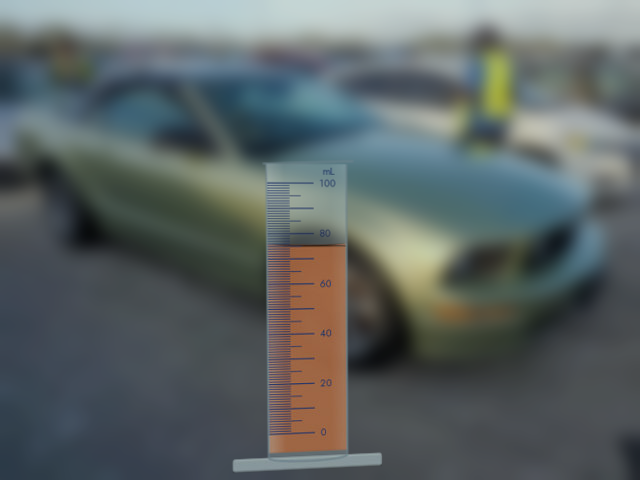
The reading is 75mL
